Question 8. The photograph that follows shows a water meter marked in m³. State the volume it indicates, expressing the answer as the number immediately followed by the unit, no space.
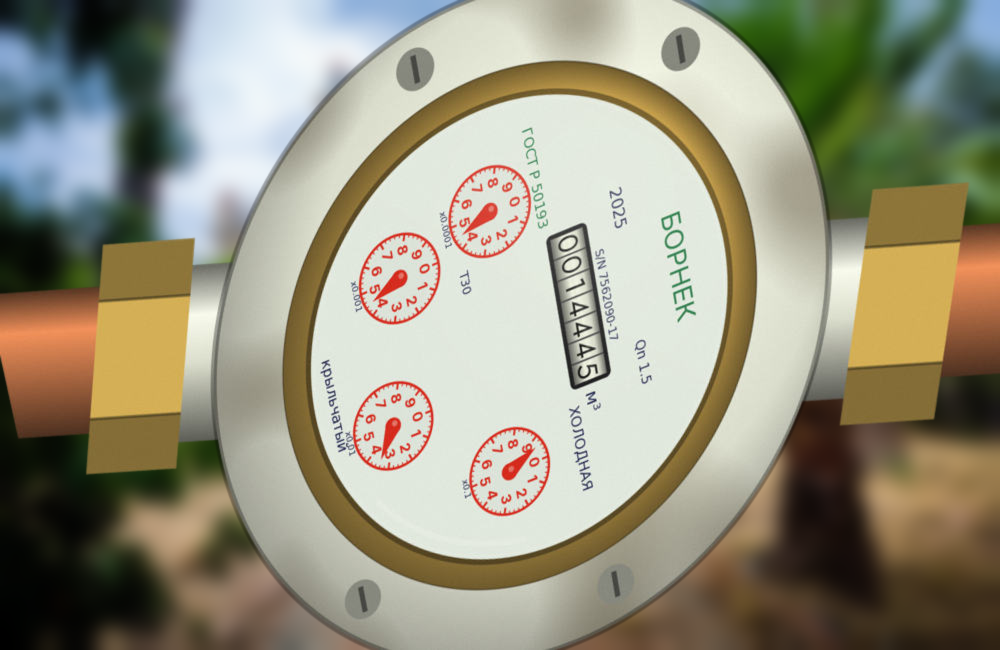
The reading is 14444.9344m³
